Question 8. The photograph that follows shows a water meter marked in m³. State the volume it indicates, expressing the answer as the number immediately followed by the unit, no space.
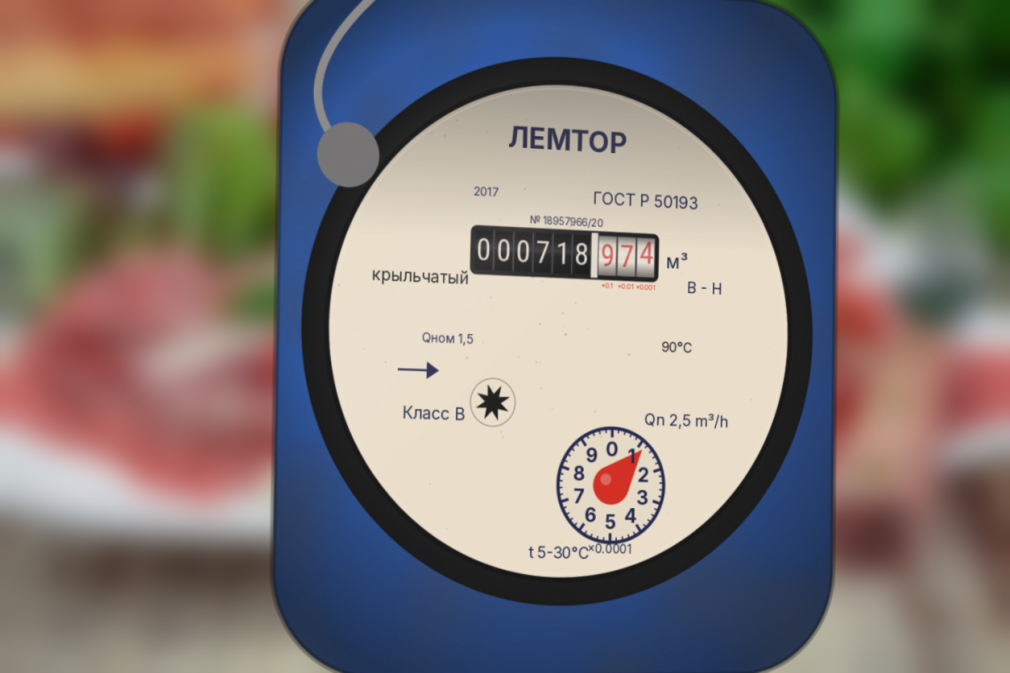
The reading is 718.9741m³
